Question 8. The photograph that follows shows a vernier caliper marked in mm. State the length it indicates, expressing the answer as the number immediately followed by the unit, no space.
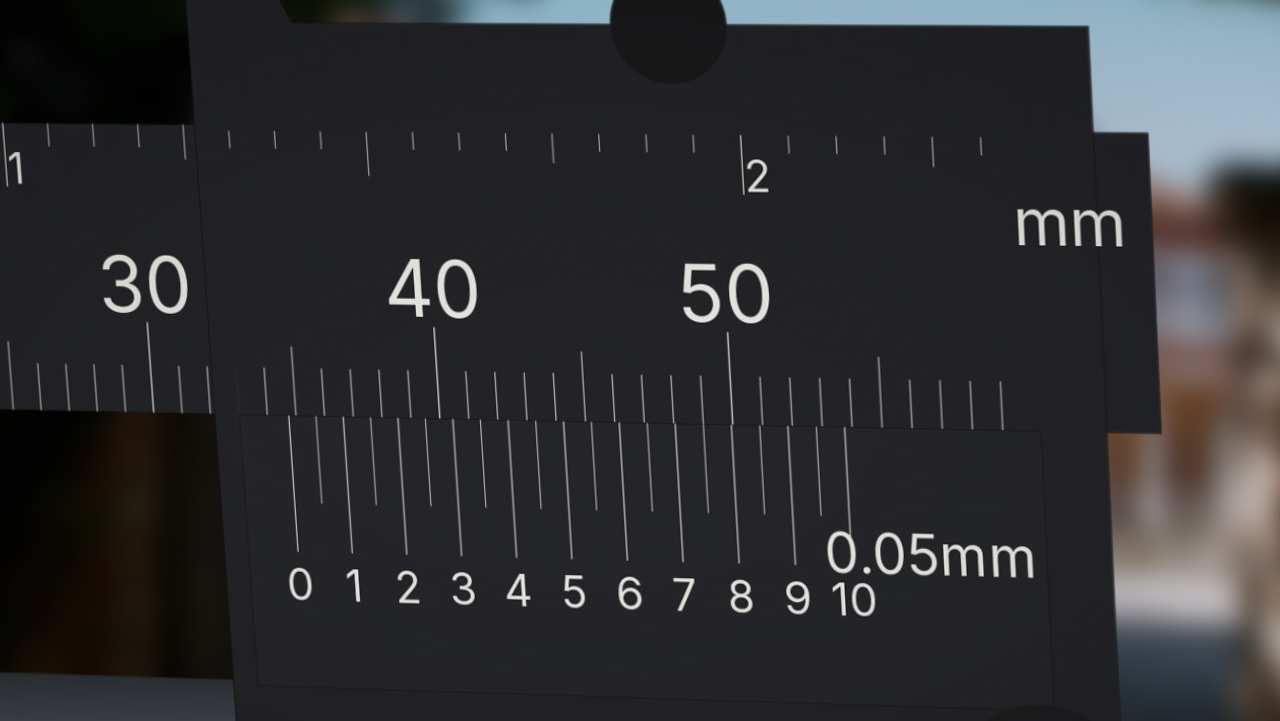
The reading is 34.75mm
